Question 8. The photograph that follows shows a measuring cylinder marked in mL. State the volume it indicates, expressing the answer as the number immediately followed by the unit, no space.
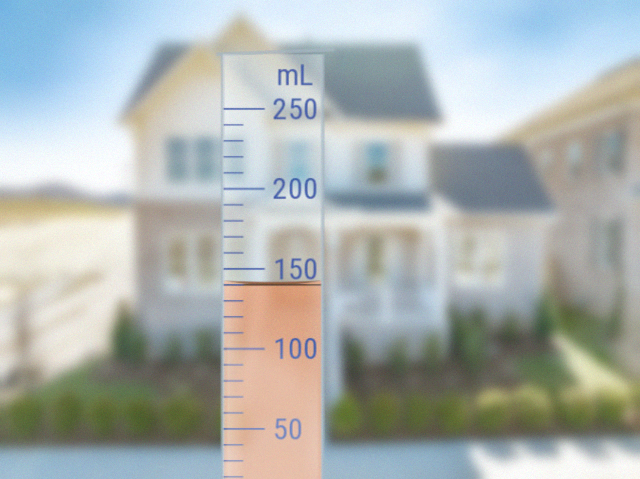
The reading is 140mL
